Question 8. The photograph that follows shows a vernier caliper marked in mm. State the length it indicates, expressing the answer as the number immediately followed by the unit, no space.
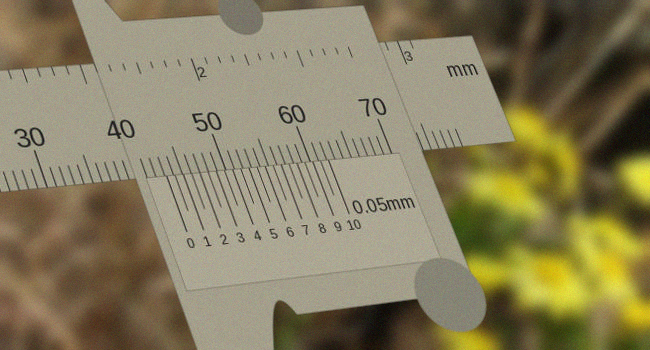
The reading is 43.2mm
